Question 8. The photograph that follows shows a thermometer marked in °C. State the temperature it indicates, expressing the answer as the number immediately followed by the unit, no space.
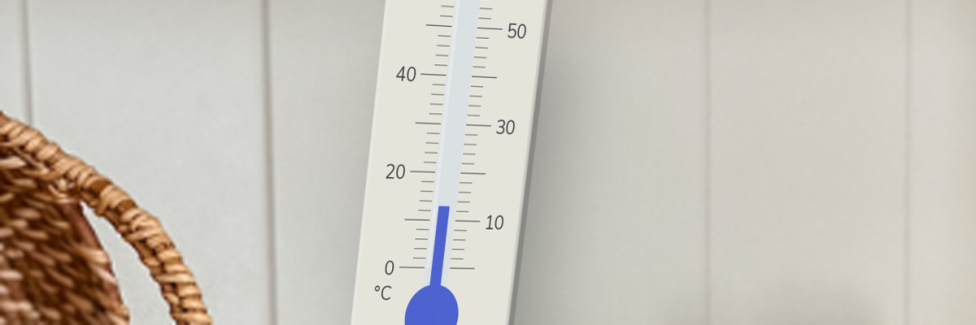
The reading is 13°C
